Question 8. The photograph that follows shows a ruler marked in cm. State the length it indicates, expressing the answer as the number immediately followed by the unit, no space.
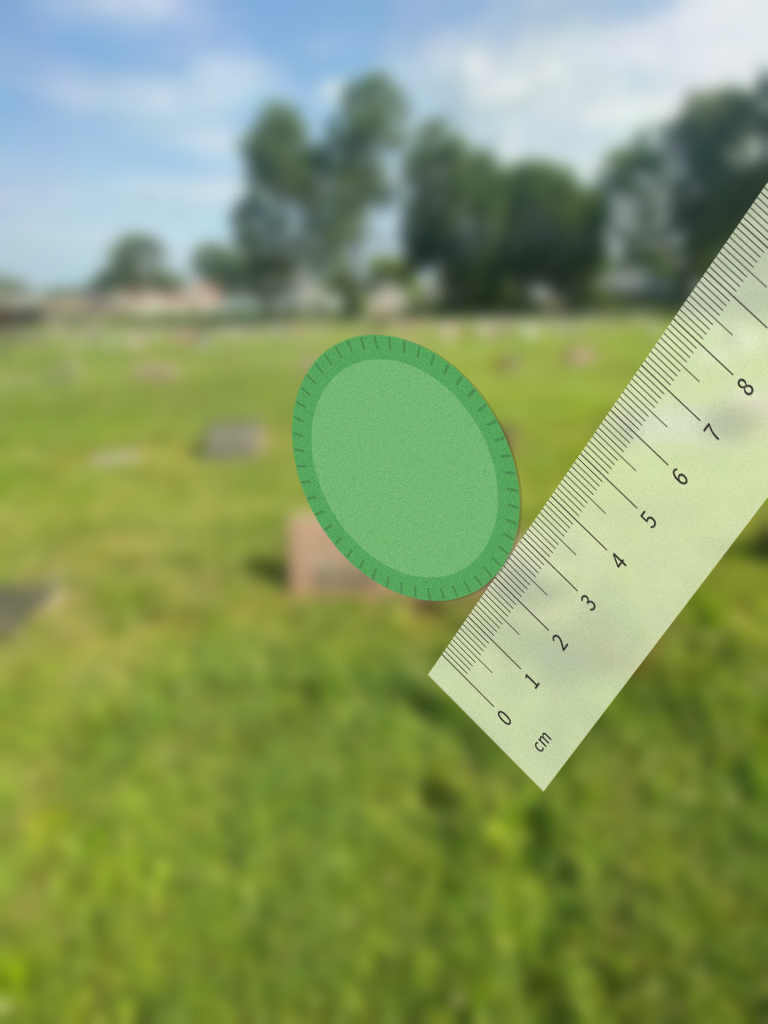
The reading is 4.5cm
